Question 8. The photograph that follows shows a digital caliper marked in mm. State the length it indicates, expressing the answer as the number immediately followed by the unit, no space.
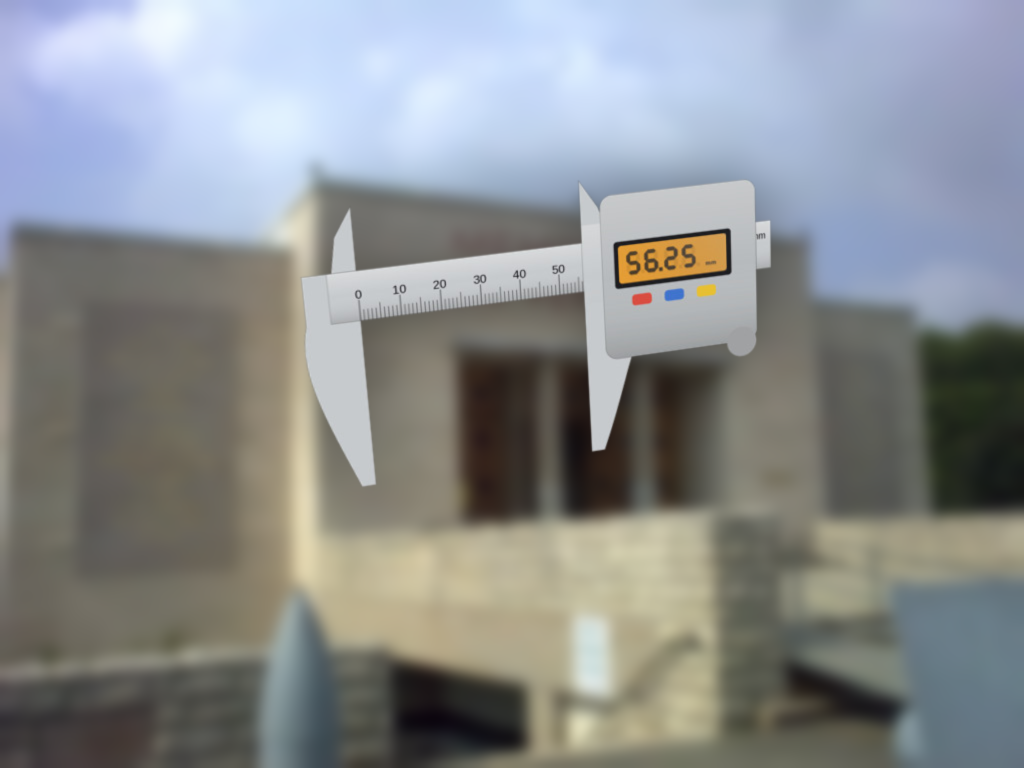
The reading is 56.25mm
